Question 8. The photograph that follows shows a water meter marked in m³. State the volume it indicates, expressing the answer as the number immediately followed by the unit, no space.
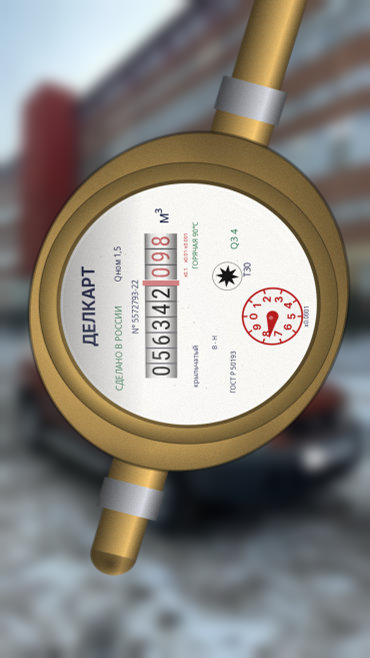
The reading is 56342.0987m³
